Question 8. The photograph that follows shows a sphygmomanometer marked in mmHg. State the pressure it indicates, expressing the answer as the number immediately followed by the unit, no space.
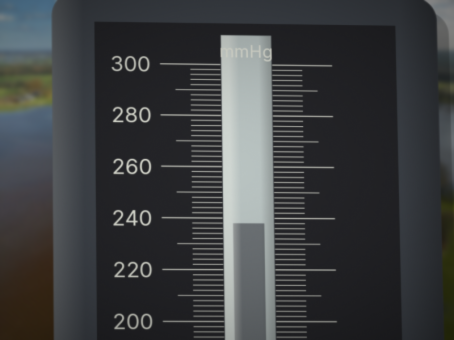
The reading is 238mmHg
